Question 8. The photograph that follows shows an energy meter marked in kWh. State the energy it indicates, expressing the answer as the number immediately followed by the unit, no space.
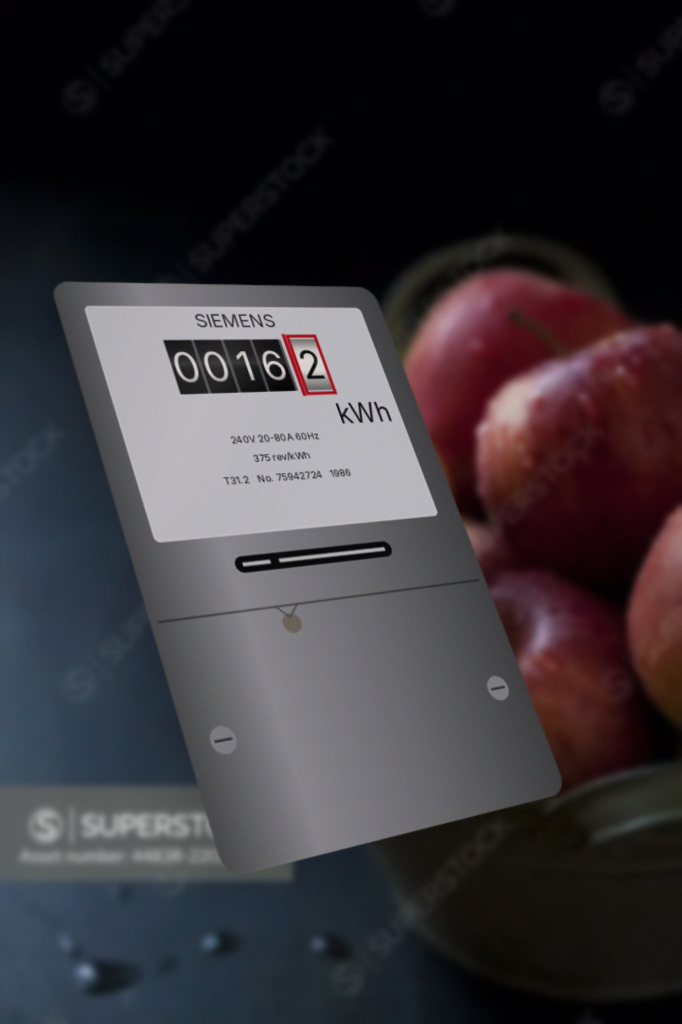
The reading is 16.2kWh
